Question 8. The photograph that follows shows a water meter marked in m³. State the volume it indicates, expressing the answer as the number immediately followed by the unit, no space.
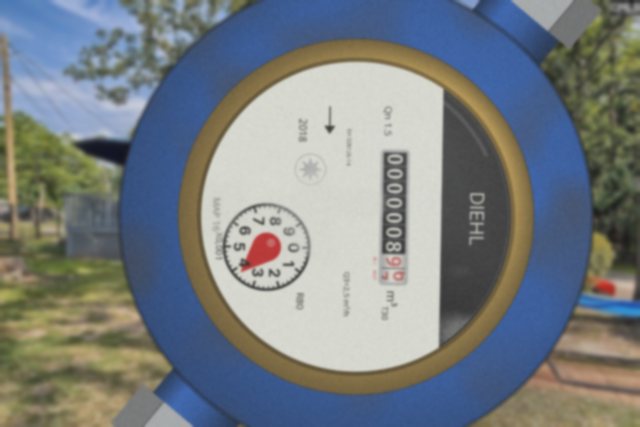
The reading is 8.963m³
